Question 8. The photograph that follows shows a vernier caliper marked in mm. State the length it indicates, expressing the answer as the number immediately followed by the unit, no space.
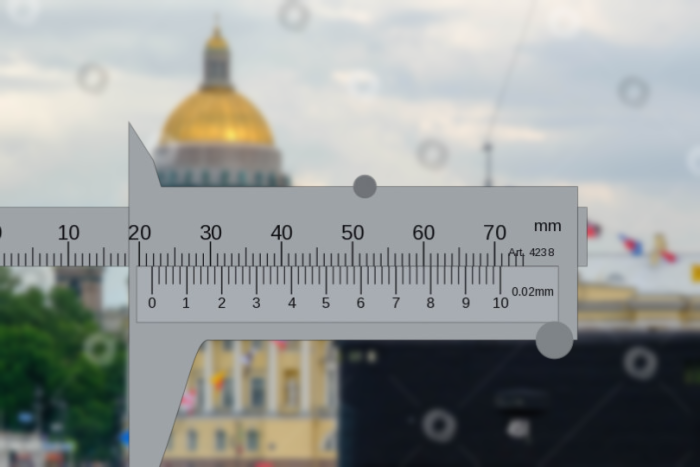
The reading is 21.8mm
